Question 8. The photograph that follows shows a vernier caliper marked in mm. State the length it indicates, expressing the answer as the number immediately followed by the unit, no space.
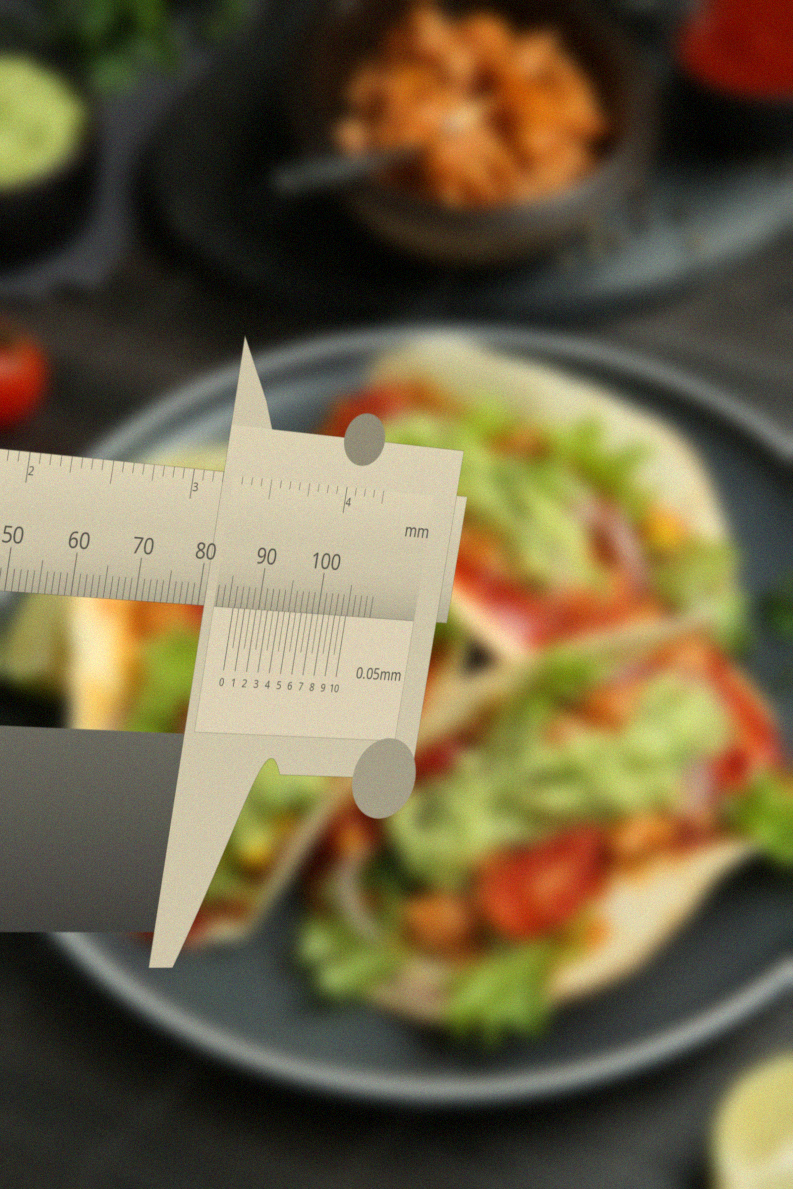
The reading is 85.8mm
